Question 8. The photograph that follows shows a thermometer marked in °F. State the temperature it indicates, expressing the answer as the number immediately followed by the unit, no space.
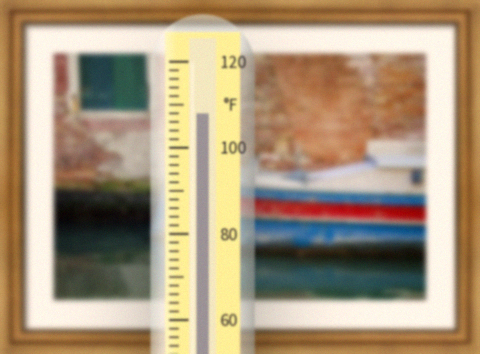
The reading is 108°F
